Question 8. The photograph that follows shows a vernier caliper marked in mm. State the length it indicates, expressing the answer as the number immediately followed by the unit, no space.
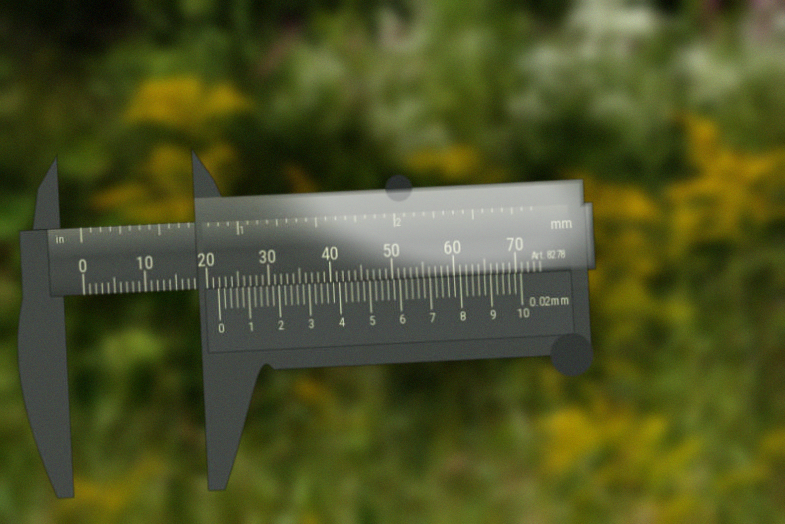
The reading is 21.8mm
